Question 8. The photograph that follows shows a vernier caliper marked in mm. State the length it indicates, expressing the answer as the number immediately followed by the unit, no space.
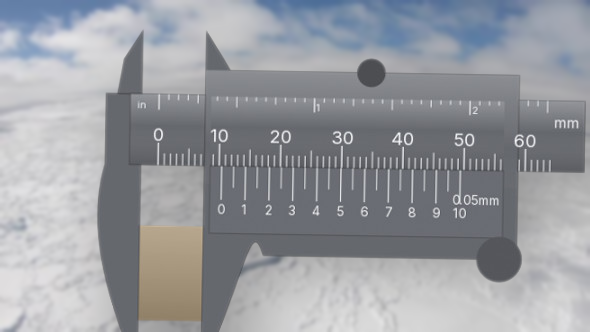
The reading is 10.4mm
